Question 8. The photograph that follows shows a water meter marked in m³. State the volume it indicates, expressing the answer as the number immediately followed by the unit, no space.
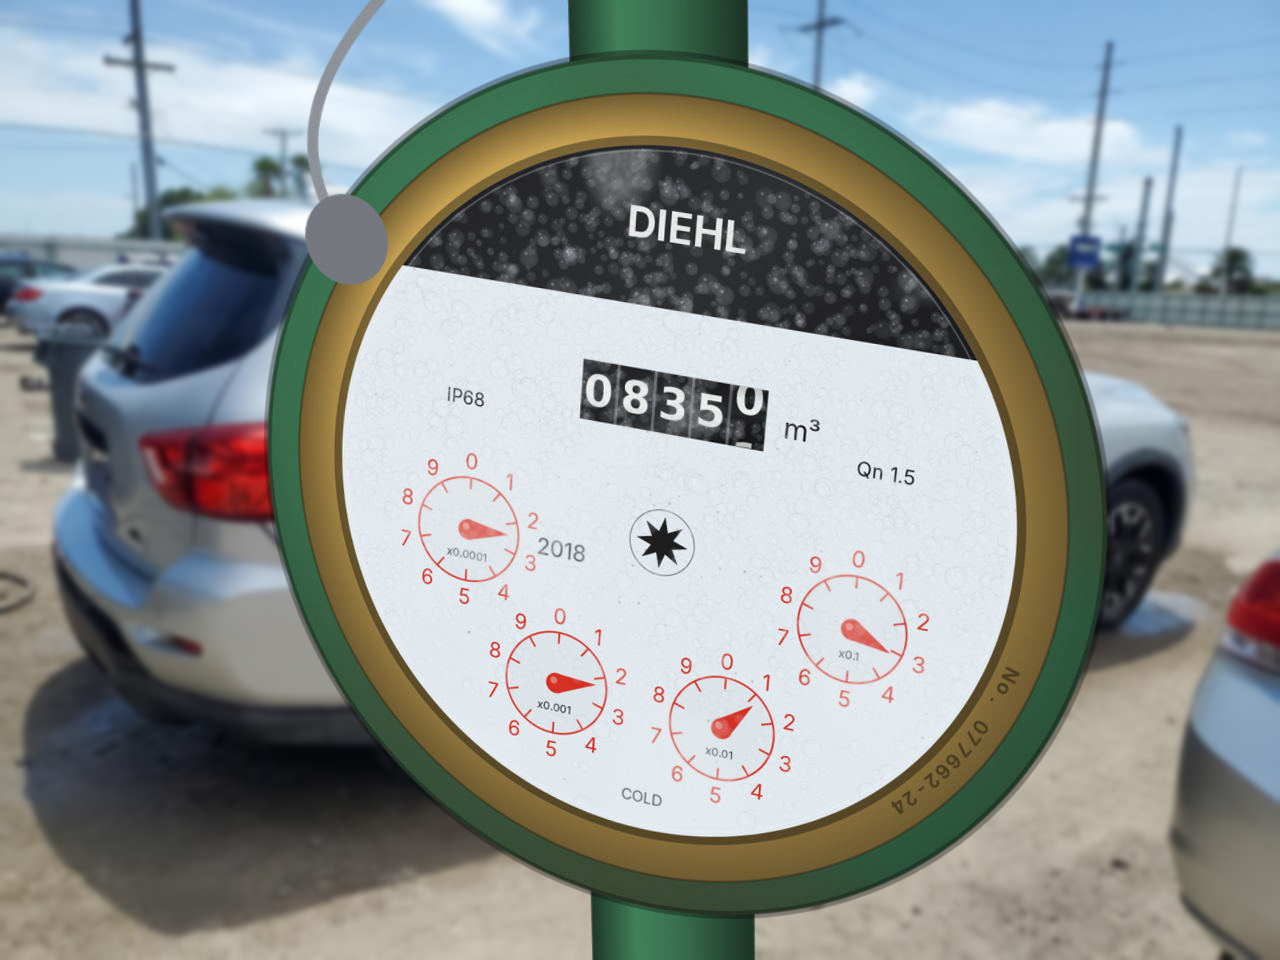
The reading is 8350.3122m³
